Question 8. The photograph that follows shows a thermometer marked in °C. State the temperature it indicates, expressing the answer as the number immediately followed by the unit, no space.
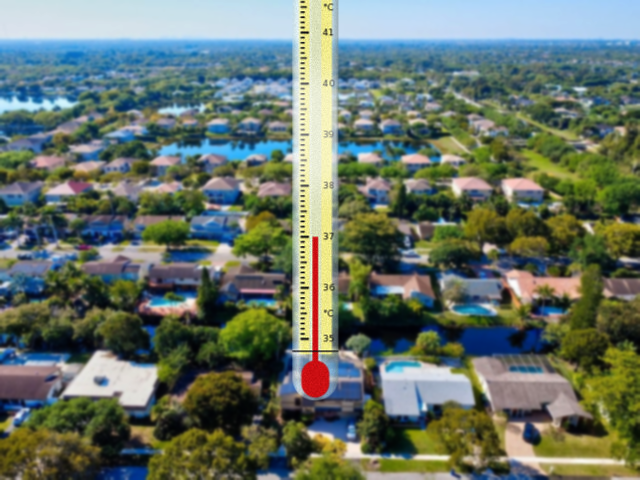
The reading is 37°C
